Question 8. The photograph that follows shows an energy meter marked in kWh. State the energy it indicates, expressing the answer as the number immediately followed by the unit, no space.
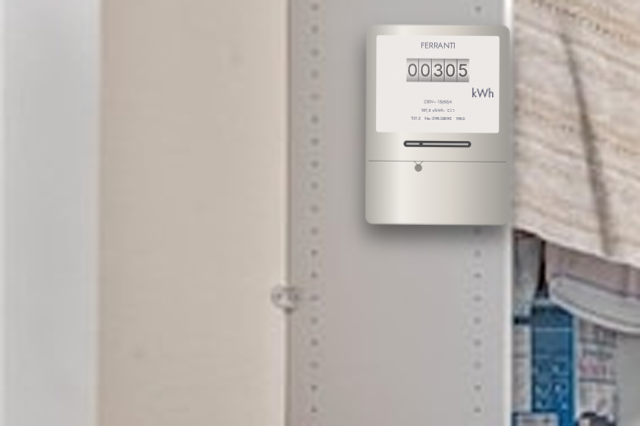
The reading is 305kWh
